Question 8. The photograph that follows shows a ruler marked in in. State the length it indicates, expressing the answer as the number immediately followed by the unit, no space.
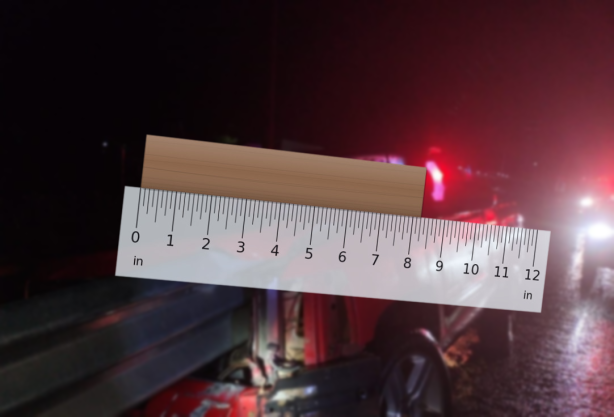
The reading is 8.25in
